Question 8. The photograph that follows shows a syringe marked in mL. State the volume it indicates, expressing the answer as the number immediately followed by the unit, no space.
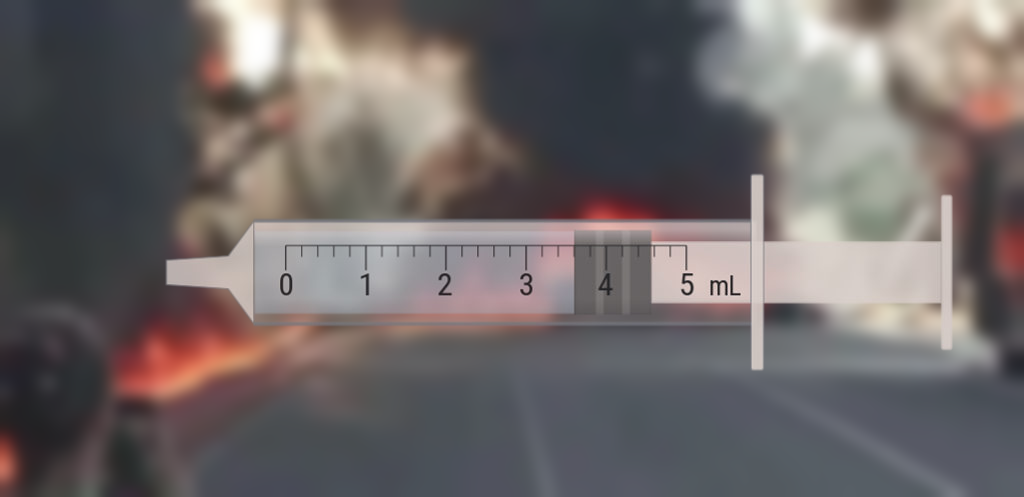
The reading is 3.6mL
